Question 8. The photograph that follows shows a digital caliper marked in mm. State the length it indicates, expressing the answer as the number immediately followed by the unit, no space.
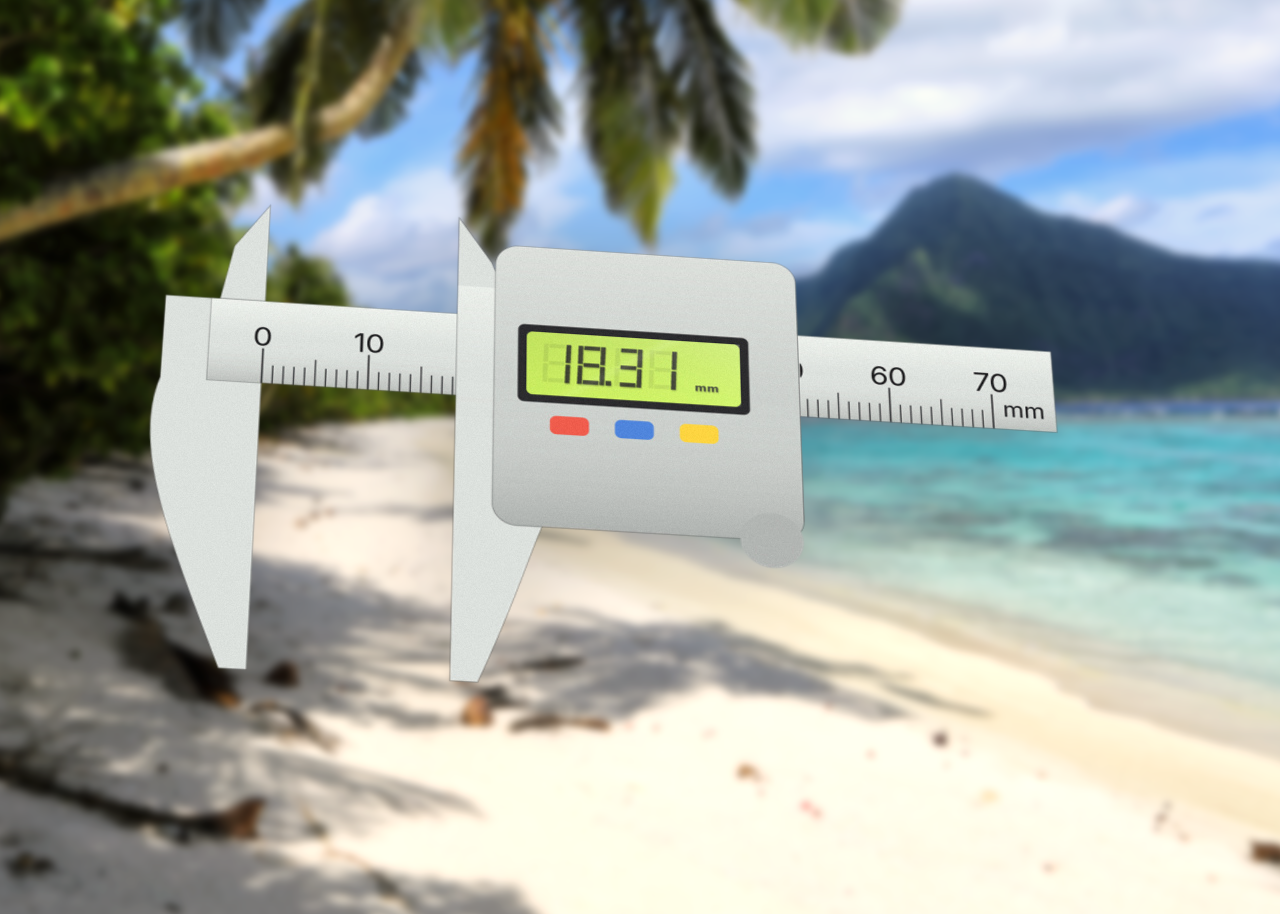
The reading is 18.31mm
